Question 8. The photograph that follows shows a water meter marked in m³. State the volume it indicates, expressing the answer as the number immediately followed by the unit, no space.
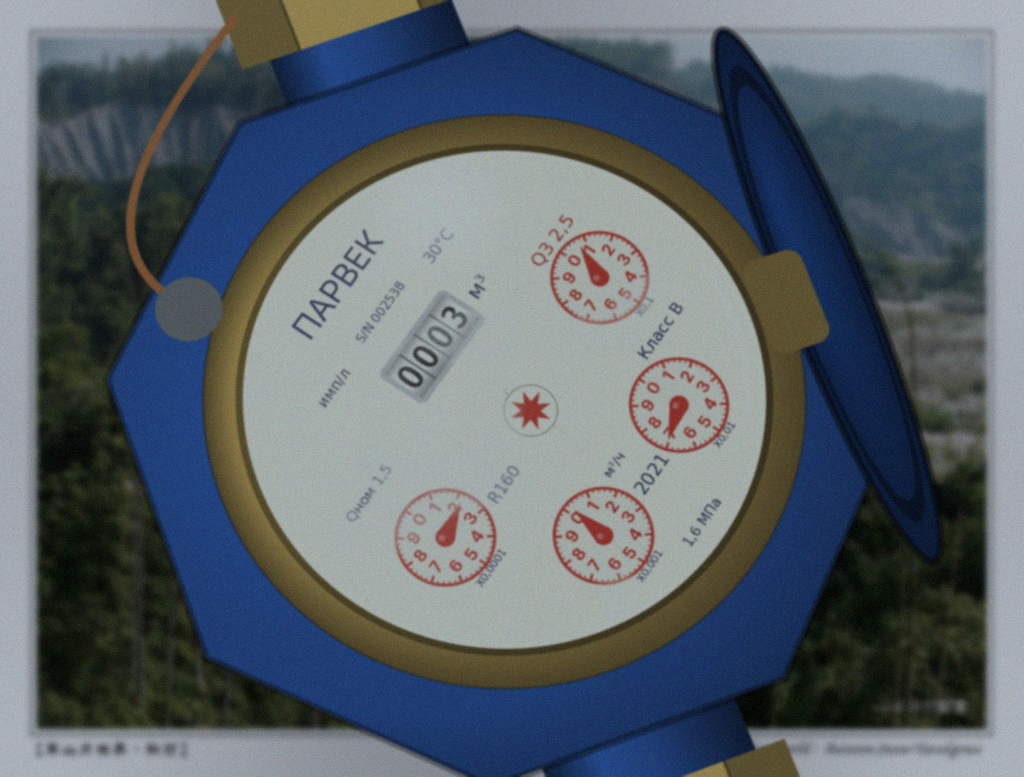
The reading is 3.0702m³
